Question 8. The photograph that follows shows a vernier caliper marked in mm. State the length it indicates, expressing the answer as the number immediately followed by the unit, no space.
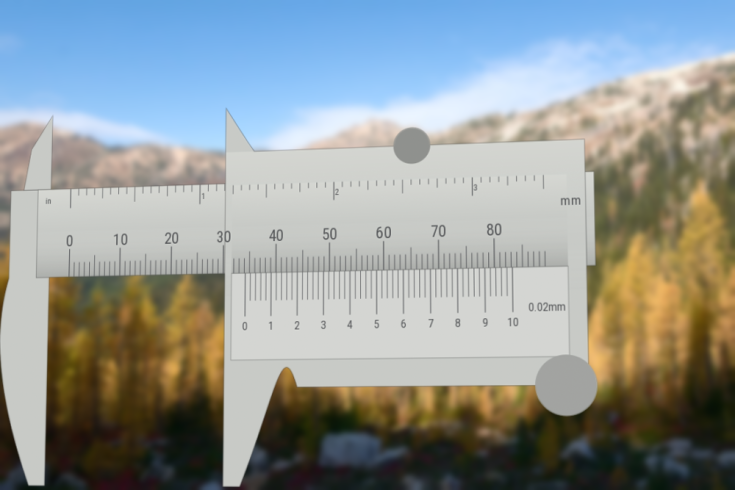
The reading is 34.2mm
